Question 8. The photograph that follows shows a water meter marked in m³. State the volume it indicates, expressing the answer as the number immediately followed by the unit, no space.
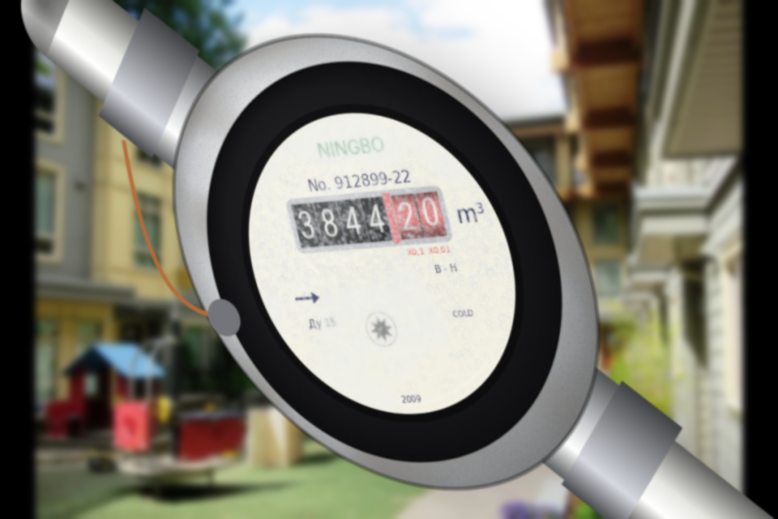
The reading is 3844.20m³
